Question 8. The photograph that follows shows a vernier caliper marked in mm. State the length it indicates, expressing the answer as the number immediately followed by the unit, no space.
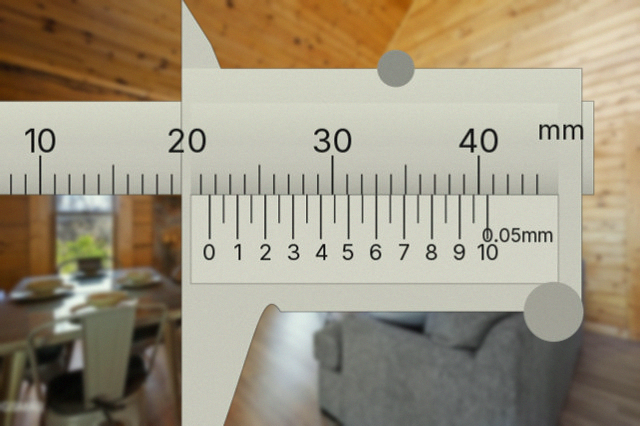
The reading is 21.6mm
